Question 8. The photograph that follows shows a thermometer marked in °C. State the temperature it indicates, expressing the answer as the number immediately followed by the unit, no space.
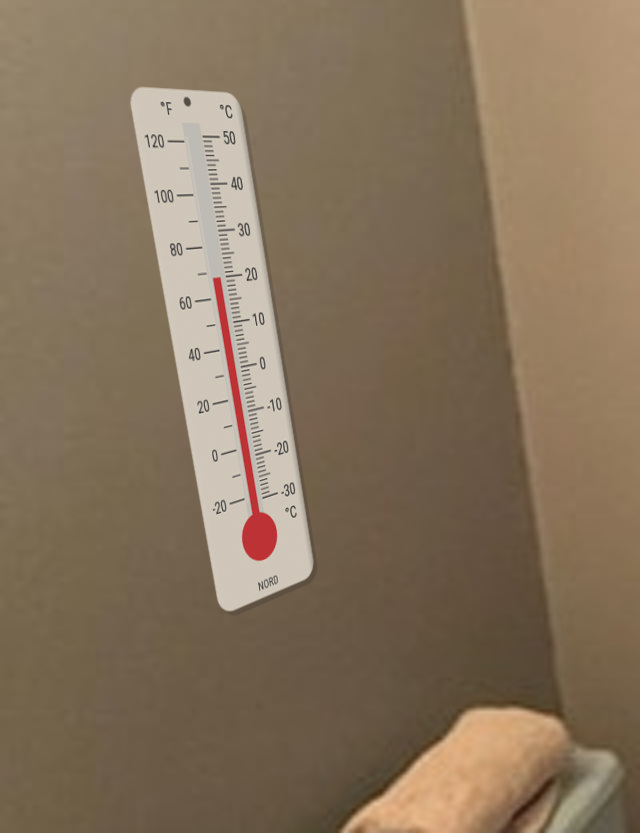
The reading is 20°C
